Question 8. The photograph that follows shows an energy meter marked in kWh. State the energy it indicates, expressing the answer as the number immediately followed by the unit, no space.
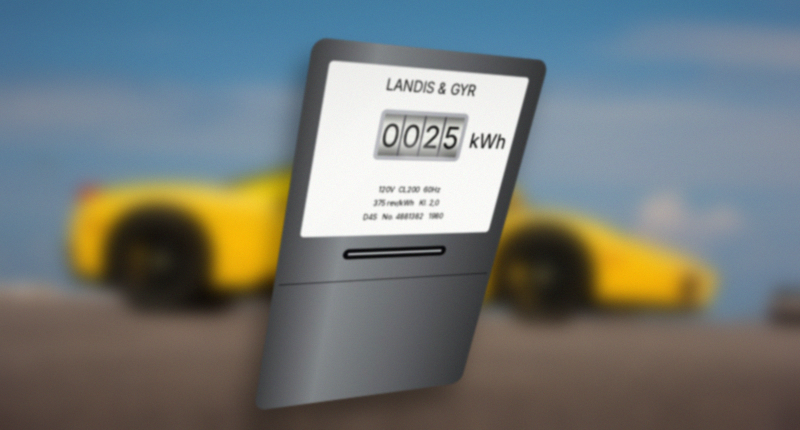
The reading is 25kWh
